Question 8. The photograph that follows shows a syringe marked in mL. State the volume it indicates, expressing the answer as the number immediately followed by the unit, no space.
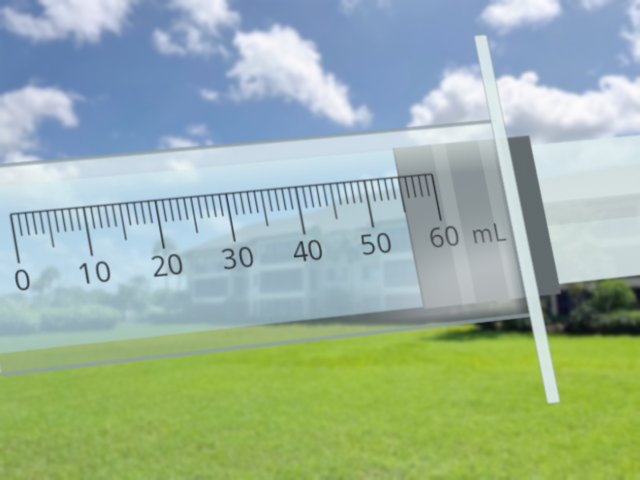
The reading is 55mL
